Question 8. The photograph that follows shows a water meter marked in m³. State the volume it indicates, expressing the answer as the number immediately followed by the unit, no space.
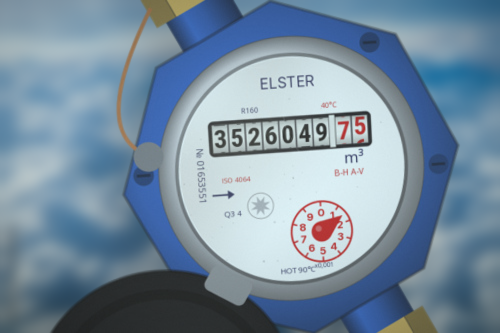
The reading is 3526049.751m³
